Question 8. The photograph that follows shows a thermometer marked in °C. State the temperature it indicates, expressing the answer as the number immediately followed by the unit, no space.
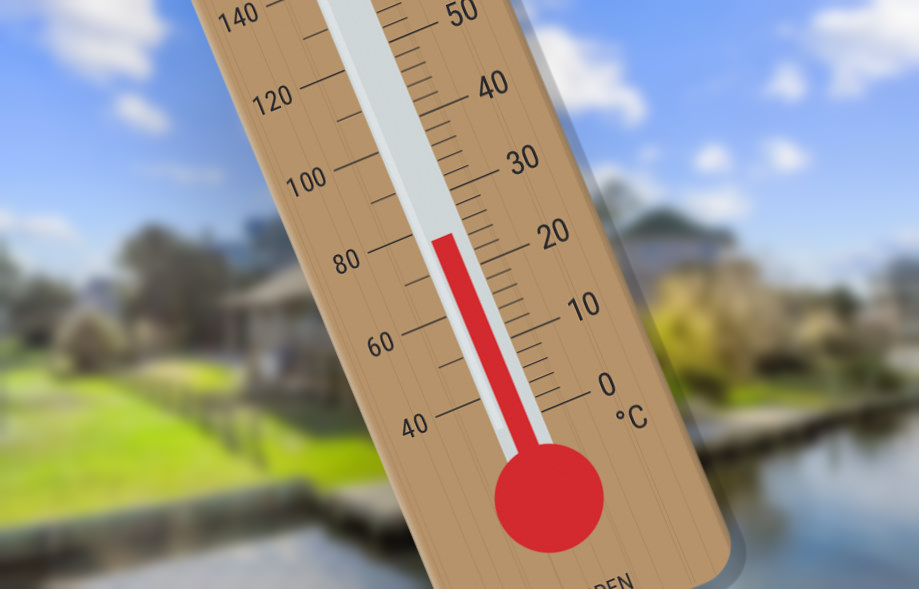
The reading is 25°C
